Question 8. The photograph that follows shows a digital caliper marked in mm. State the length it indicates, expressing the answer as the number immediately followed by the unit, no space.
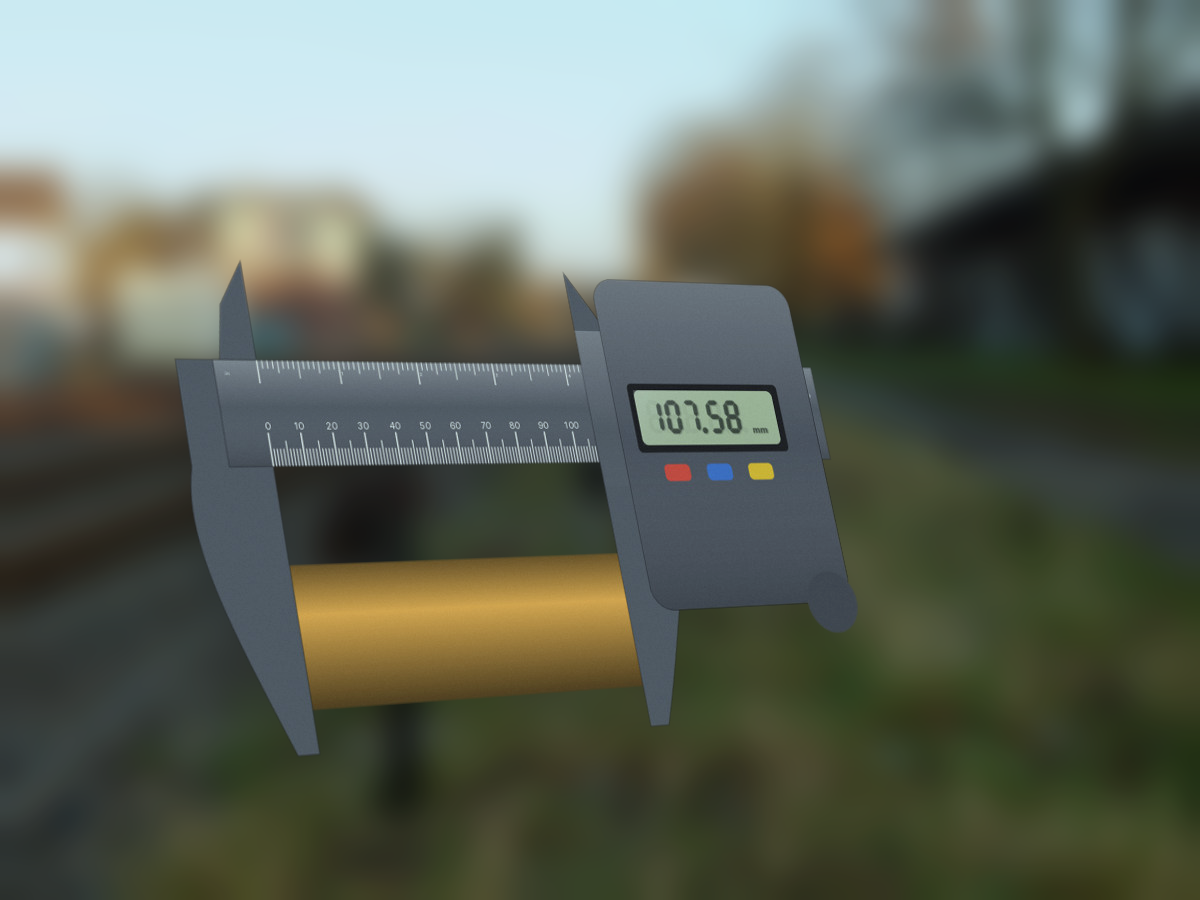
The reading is 107.58mm
